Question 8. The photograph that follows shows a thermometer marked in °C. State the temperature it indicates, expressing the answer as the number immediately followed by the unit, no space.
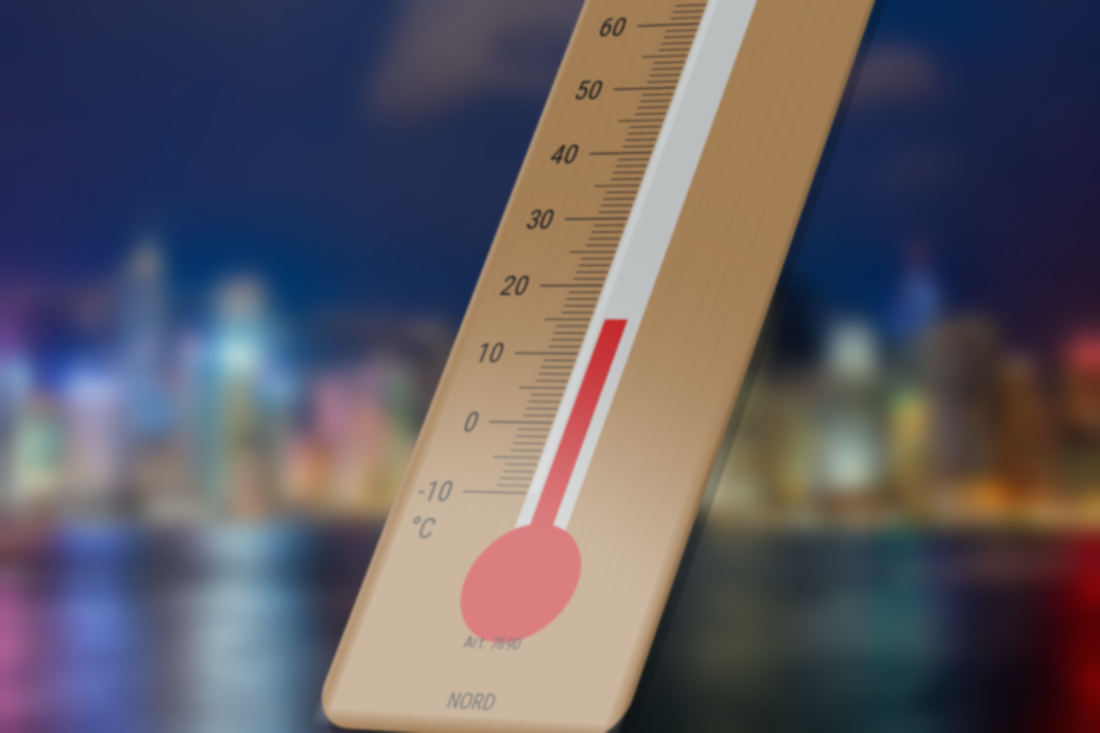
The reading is 15°C
